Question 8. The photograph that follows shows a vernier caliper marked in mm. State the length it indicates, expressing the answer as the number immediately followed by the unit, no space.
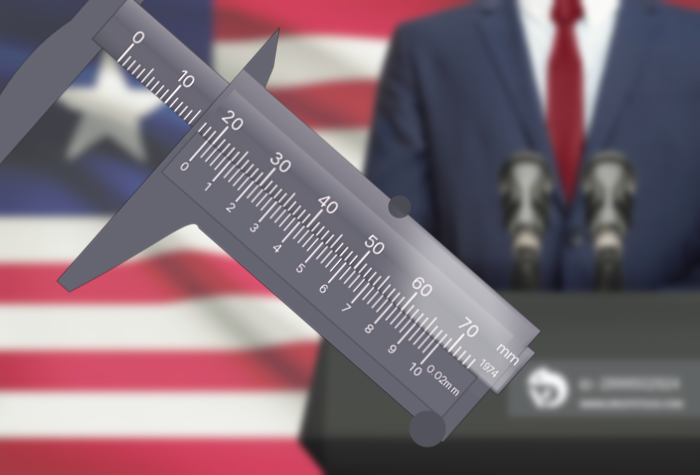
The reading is 19.0mm
